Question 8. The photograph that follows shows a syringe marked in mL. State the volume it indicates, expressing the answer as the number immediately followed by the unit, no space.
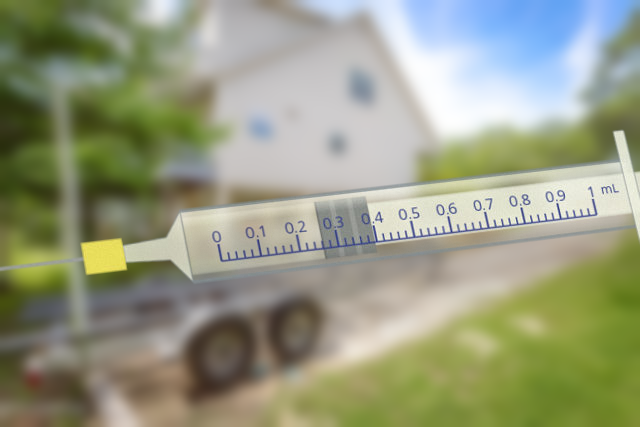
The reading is 0.26mL
